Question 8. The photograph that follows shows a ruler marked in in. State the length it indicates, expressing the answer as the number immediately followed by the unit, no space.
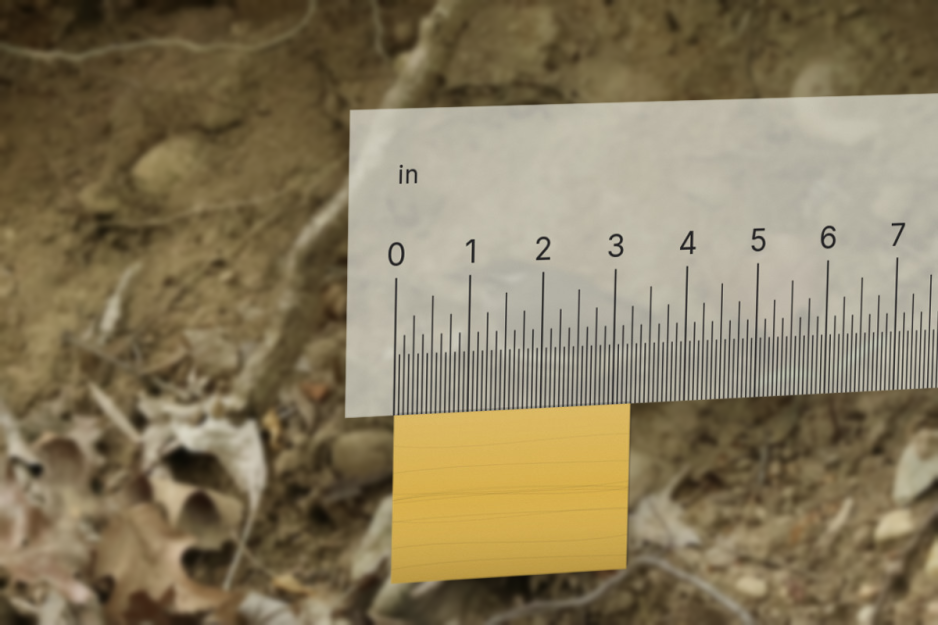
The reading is 3.25in
